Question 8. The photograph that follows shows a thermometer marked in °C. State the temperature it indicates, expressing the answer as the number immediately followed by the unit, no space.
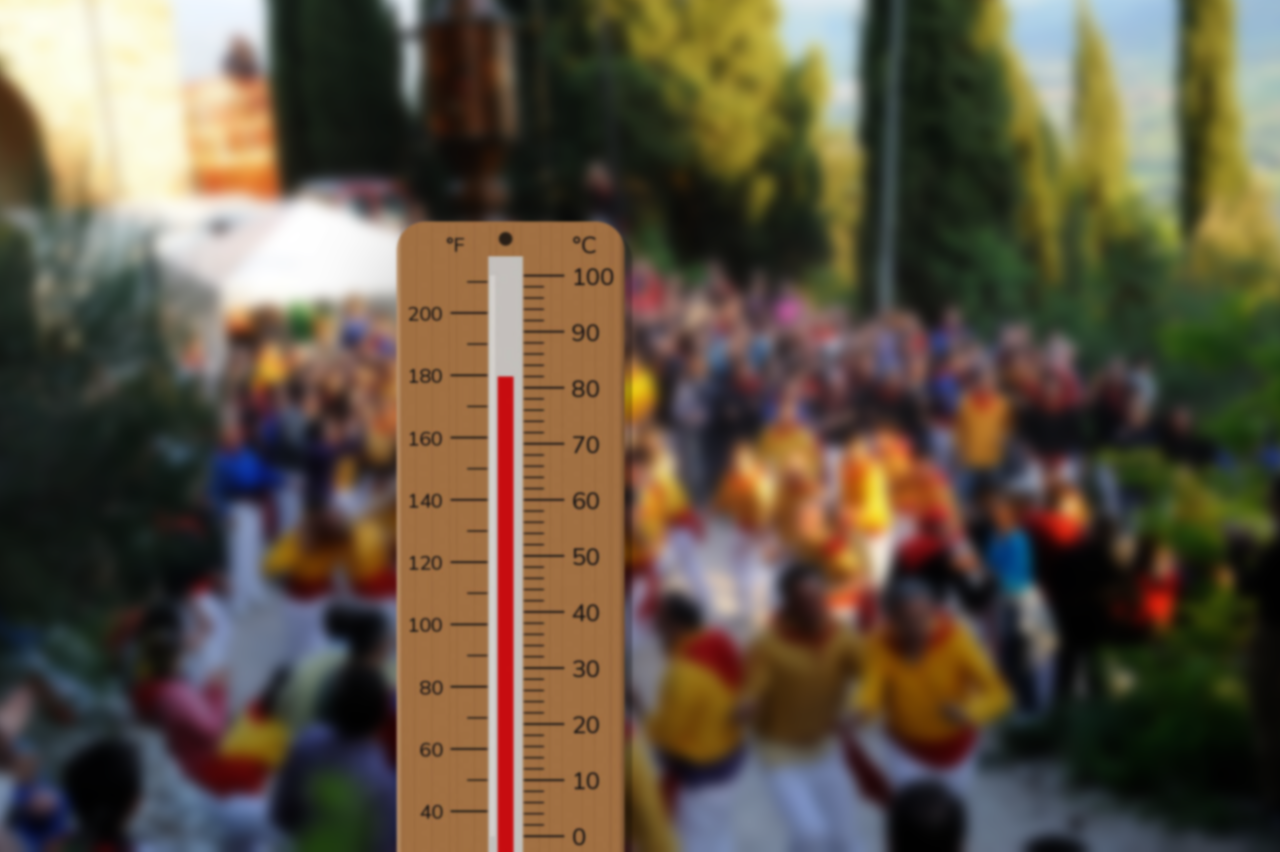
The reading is 82°C
